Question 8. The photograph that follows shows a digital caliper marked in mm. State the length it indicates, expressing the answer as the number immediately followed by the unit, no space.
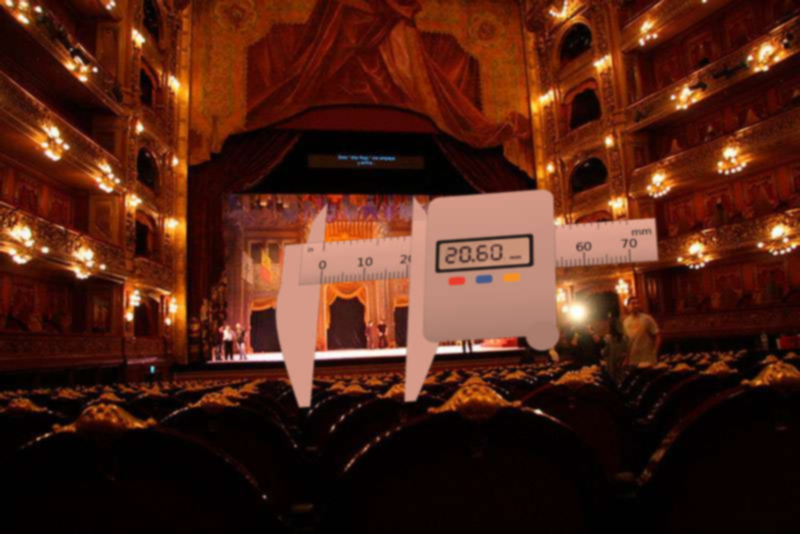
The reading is 20.60mm
